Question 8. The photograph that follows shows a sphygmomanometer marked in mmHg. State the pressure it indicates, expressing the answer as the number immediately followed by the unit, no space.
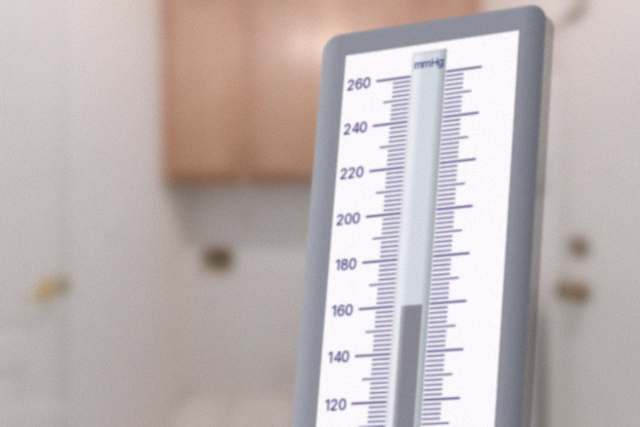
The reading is 160mmHg
